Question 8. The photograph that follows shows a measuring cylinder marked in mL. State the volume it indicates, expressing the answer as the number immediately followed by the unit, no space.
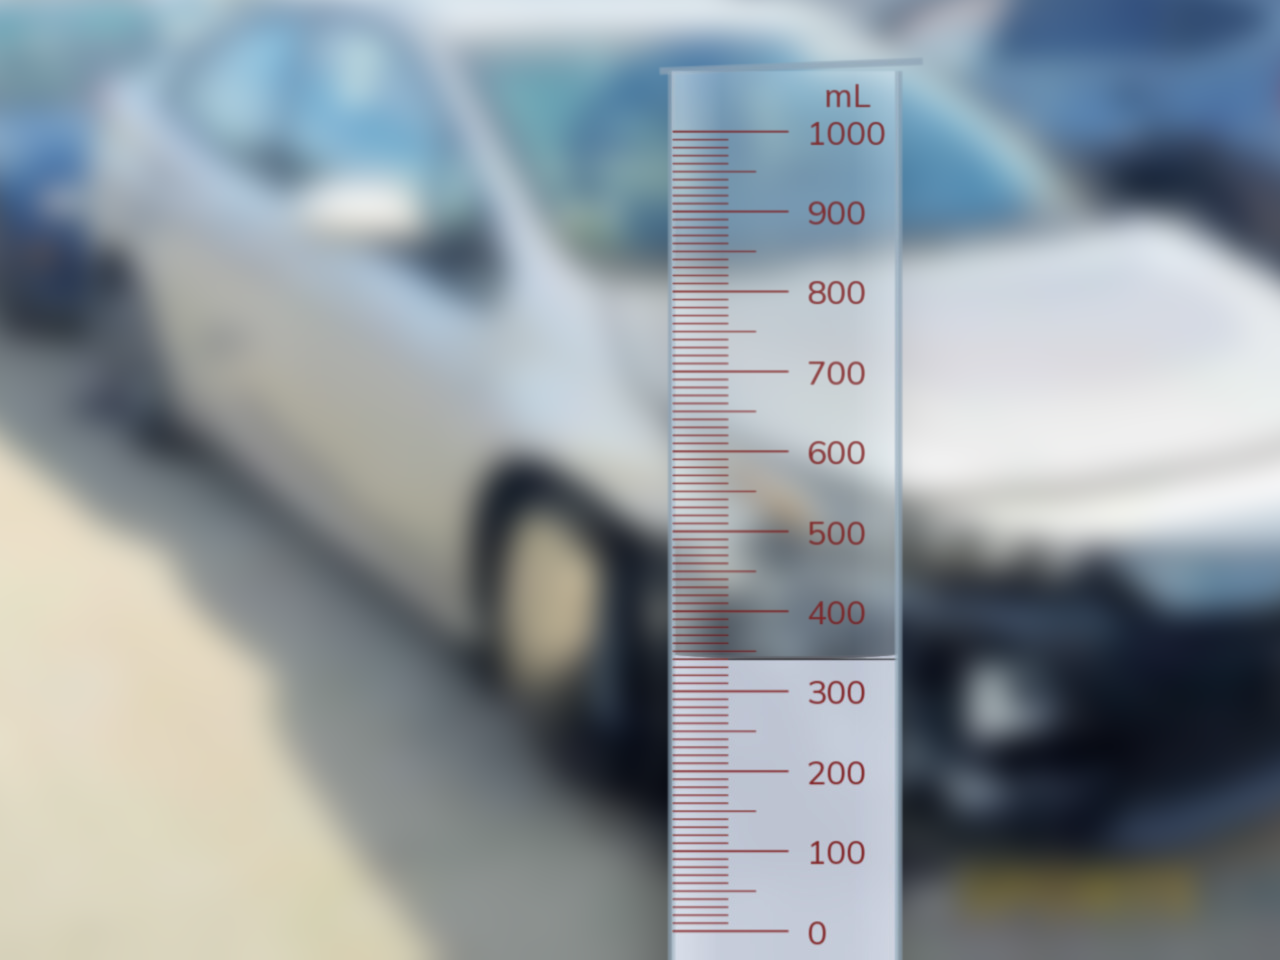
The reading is 340mL
